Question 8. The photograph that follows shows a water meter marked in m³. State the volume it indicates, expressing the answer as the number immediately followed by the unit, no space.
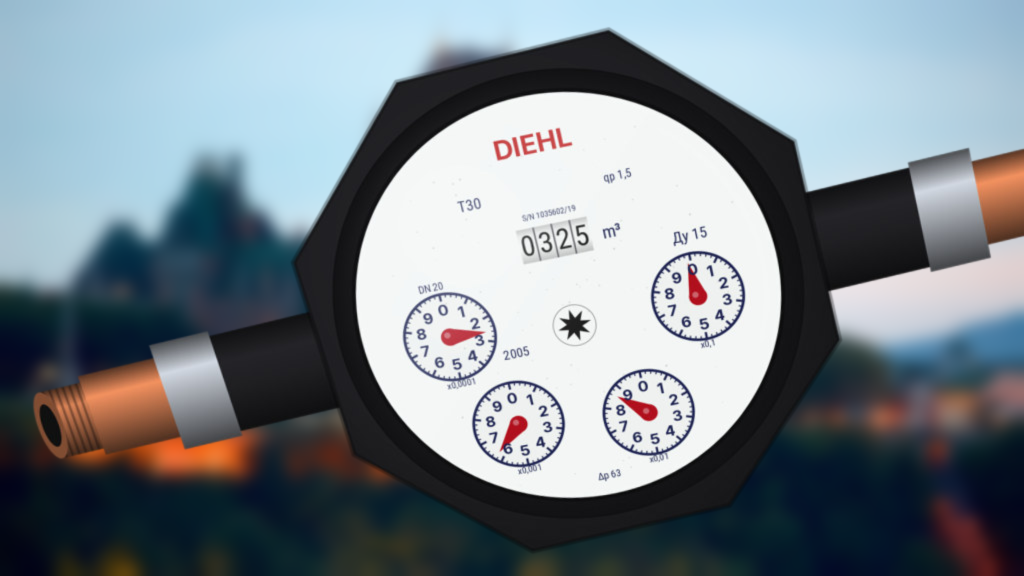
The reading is 324.9862m³
